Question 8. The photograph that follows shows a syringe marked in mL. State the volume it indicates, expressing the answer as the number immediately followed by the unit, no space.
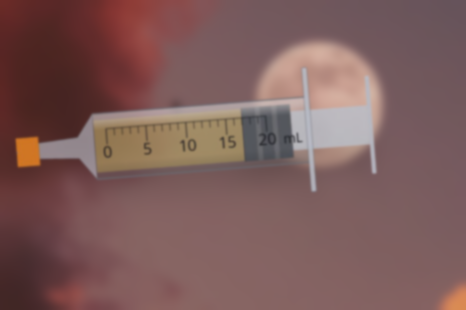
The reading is 17mL
